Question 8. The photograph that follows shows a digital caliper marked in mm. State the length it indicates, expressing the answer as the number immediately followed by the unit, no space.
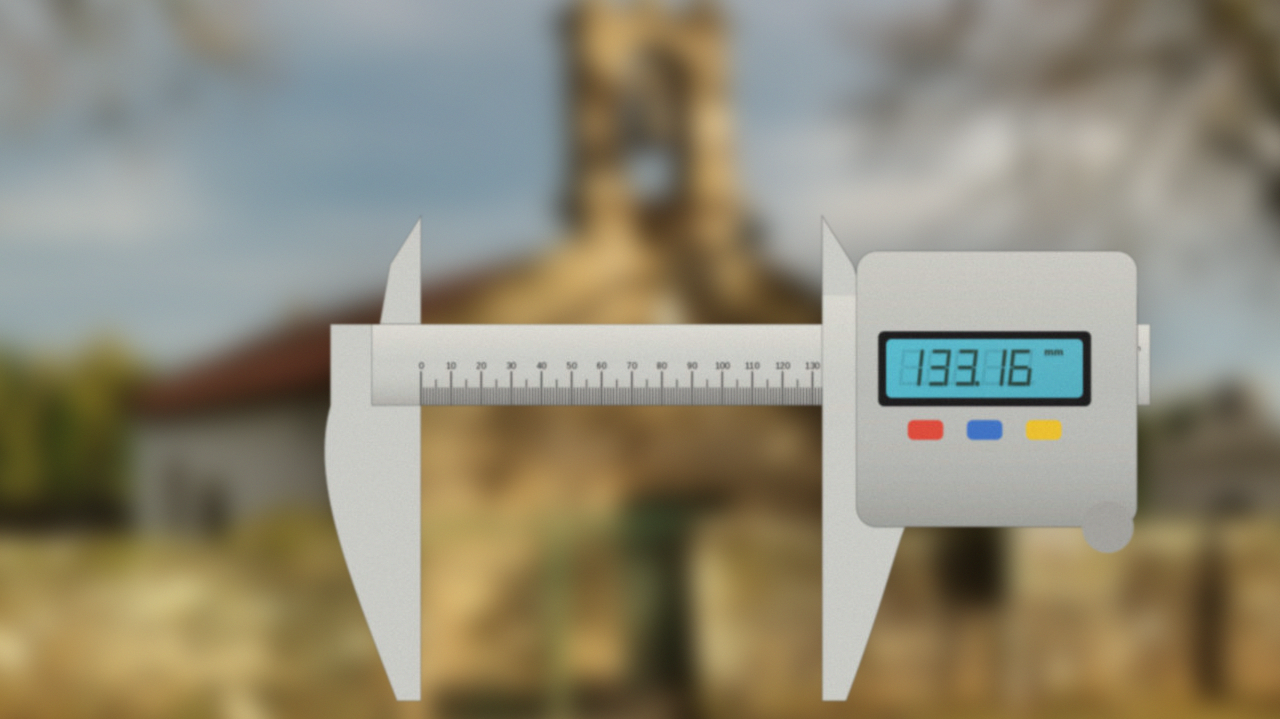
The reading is 133.16mm
